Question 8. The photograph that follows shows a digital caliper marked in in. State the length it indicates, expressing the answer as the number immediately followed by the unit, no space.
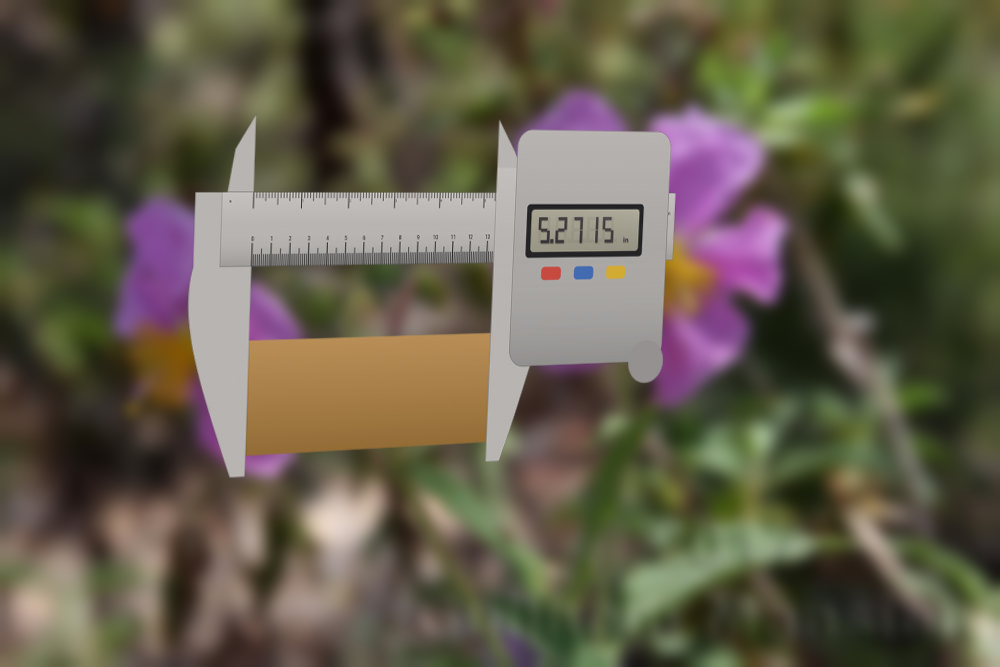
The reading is 5.2715in
